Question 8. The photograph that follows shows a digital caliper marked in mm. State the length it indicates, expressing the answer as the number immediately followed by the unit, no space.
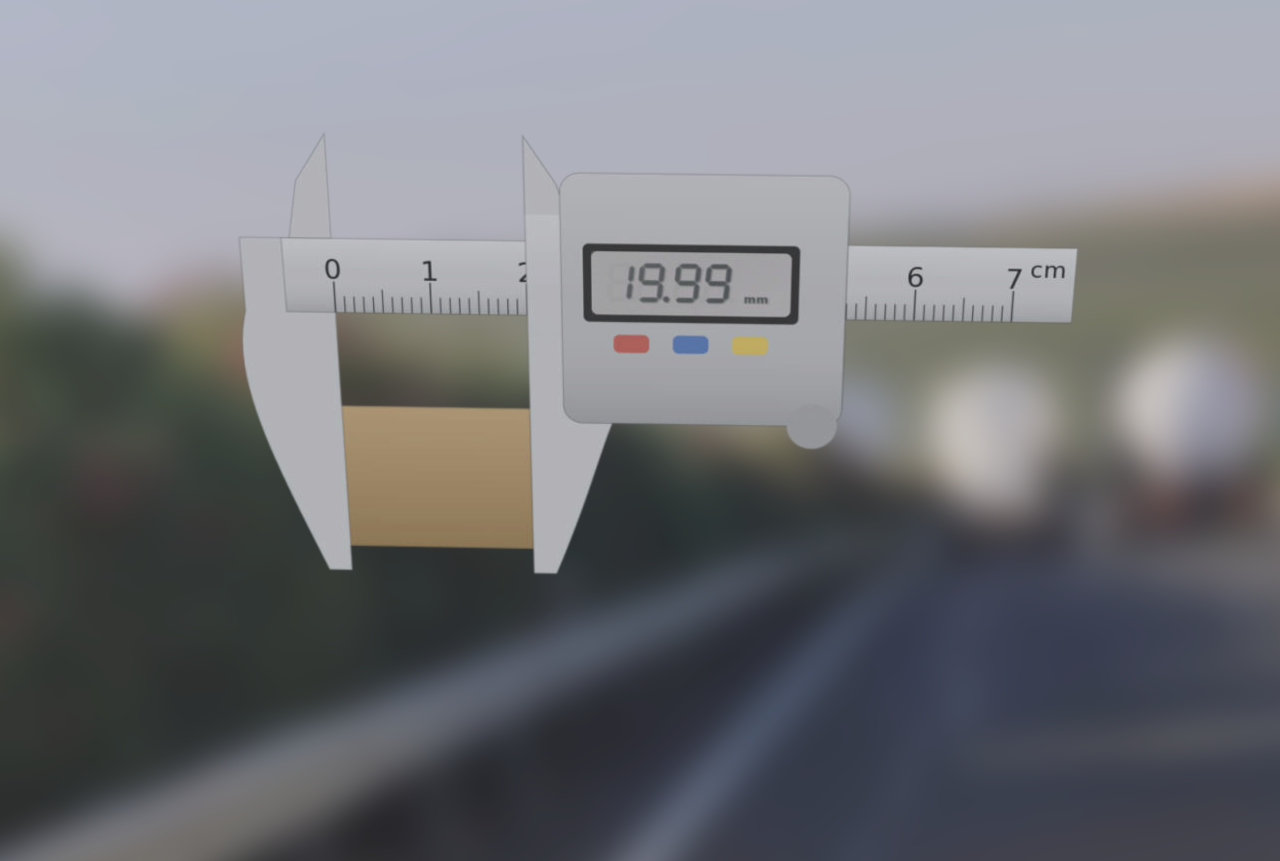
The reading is 19.99mm
